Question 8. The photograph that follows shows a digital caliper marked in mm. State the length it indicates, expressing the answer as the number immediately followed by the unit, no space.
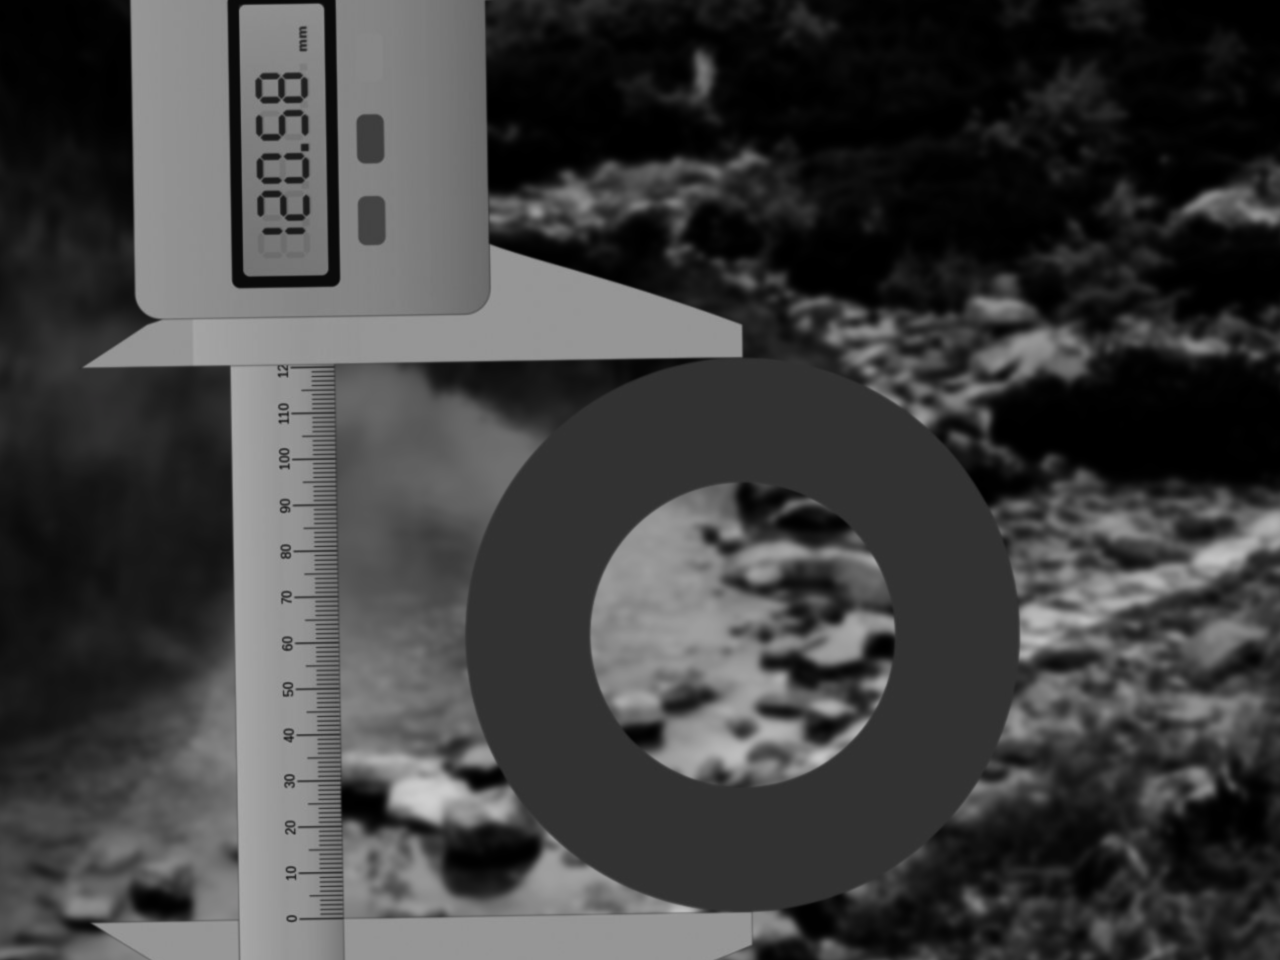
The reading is 120.58mm
